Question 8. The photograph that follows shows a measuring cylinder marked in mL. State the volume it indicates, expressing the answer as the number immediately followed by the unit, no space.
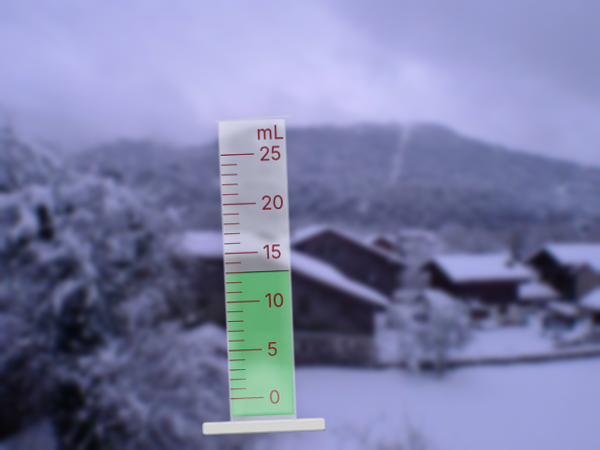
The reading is 13mL
